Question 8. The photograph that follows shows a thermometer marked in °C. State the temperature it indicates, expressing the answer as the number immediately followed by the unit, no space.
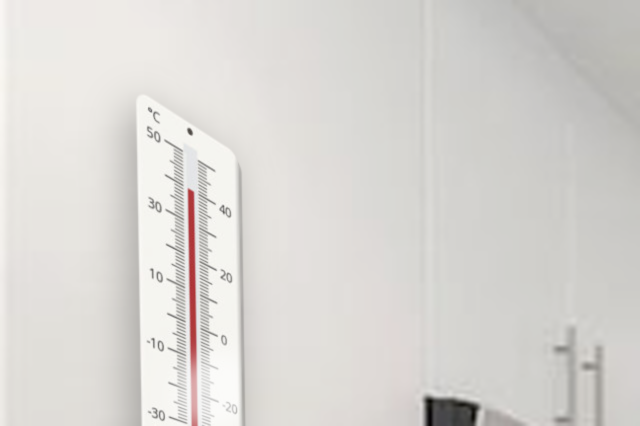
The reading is 40°C
